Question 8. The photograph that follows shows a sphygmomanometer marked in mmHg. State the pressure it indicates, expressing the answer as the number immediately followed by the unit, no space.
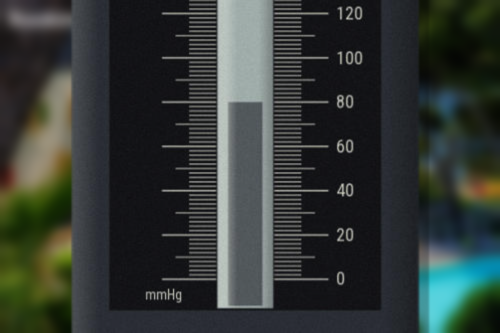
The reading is 80mmHg
